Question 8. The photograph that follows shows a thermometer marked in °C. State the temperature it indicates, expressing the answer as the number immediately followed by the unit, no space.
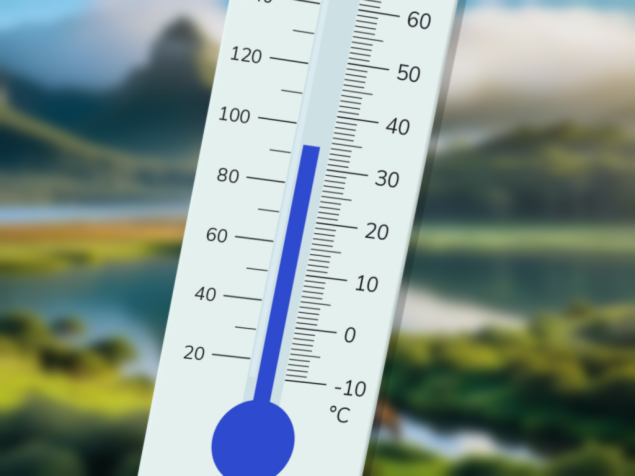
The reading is 34°C
